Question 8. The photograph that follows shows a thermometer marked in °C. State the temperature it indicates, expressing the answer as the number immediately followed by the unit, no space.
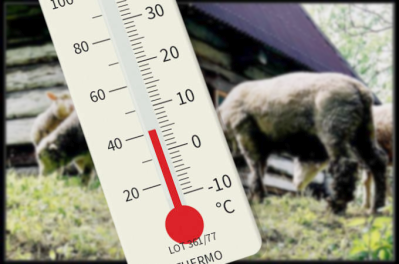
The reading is 5°C
